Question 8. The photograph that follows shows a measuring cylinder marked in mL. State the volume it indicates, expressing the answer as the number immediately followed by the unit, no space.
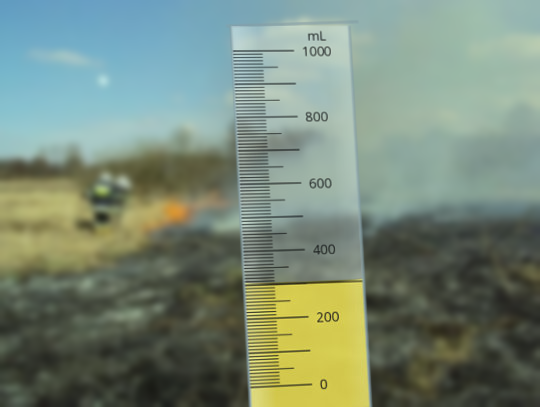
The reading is 300mL
